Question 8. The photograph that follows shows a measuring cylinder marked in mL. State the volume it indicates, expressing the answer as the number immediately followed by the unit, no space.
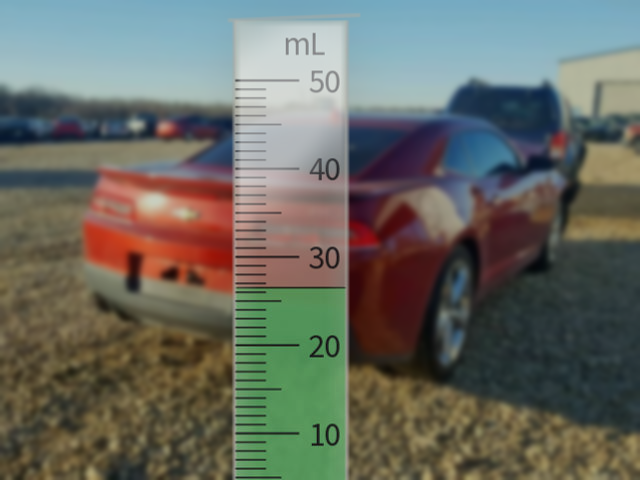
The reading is 26.5mL
